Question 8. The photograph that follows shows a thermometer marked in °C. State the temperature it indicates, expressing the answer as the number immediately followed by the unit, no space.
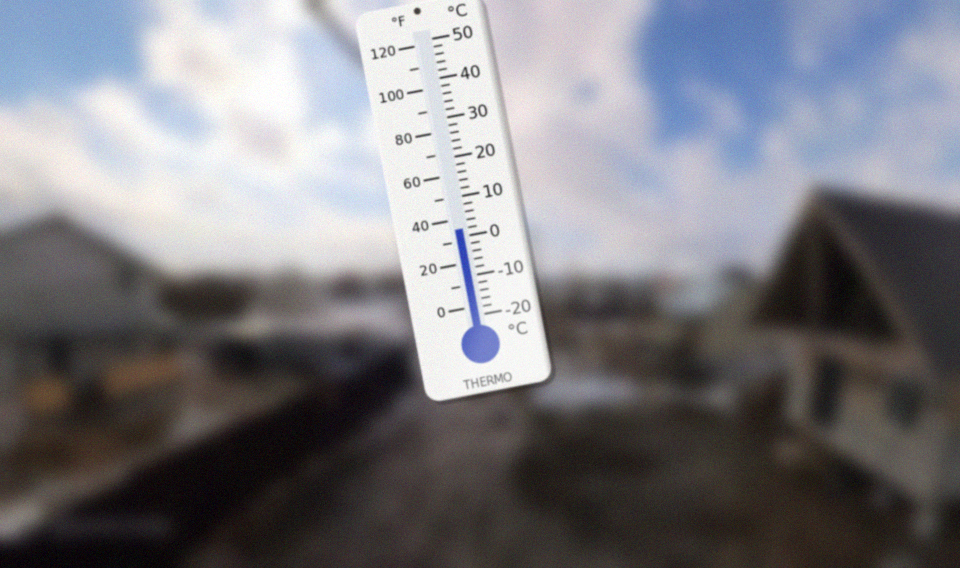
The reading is 2°C
